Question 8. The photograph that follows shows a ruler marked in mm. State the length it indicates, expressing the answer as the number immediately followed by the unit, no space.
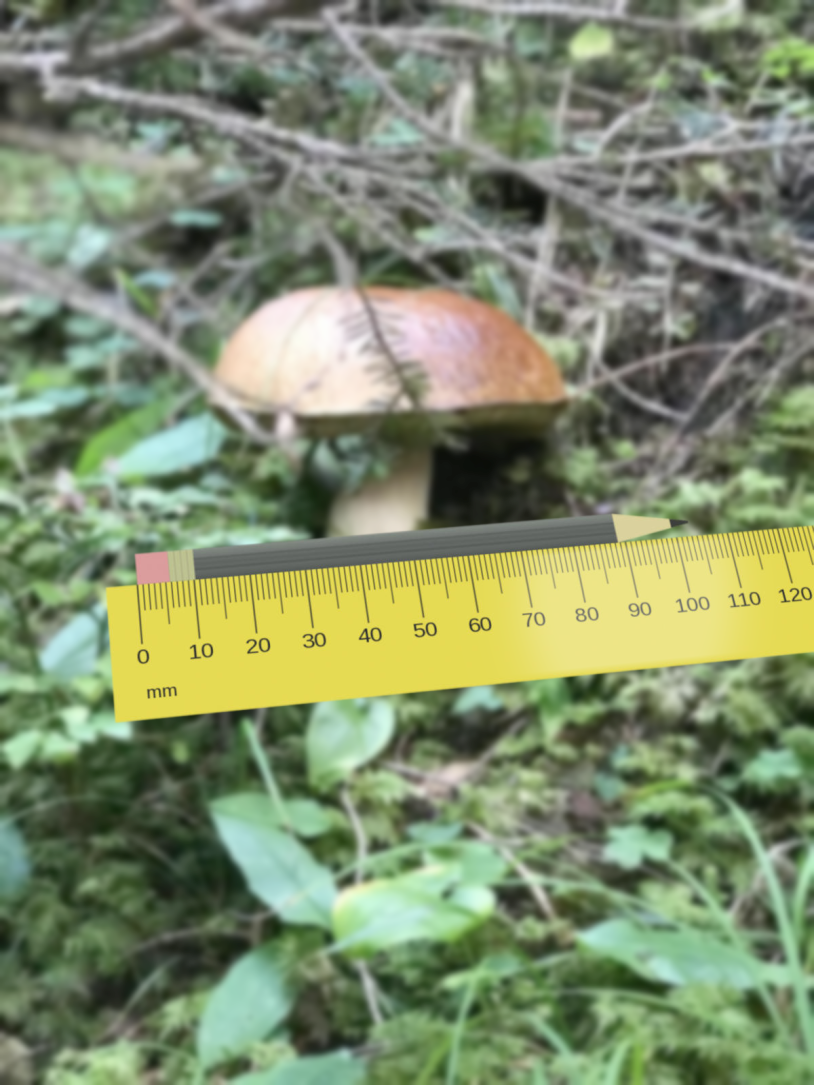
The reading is 103mm
